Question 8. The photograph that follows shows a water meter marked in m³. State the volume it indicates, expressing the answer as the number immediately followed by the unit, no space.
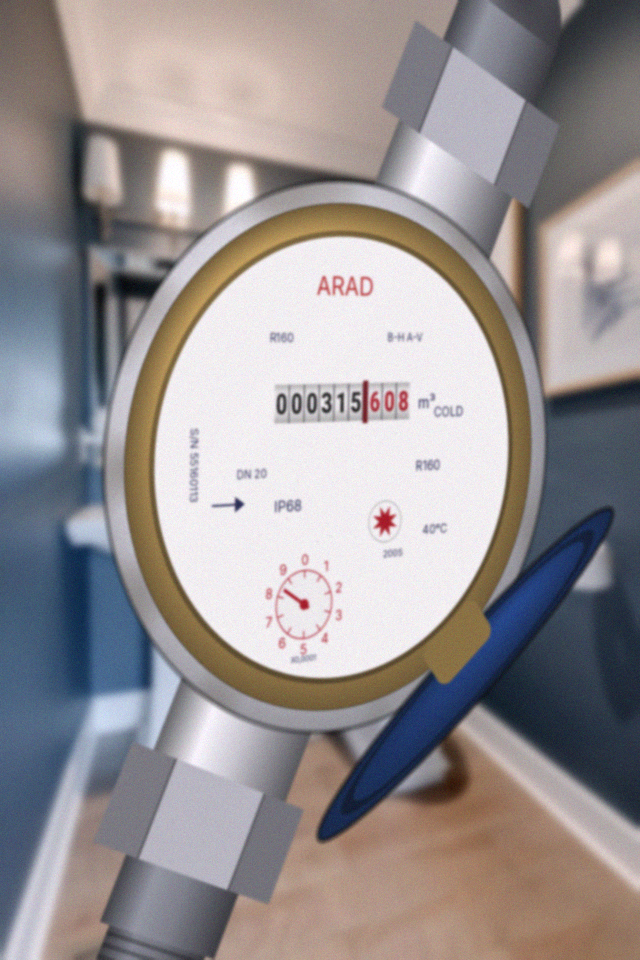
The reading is 315.6088m³
